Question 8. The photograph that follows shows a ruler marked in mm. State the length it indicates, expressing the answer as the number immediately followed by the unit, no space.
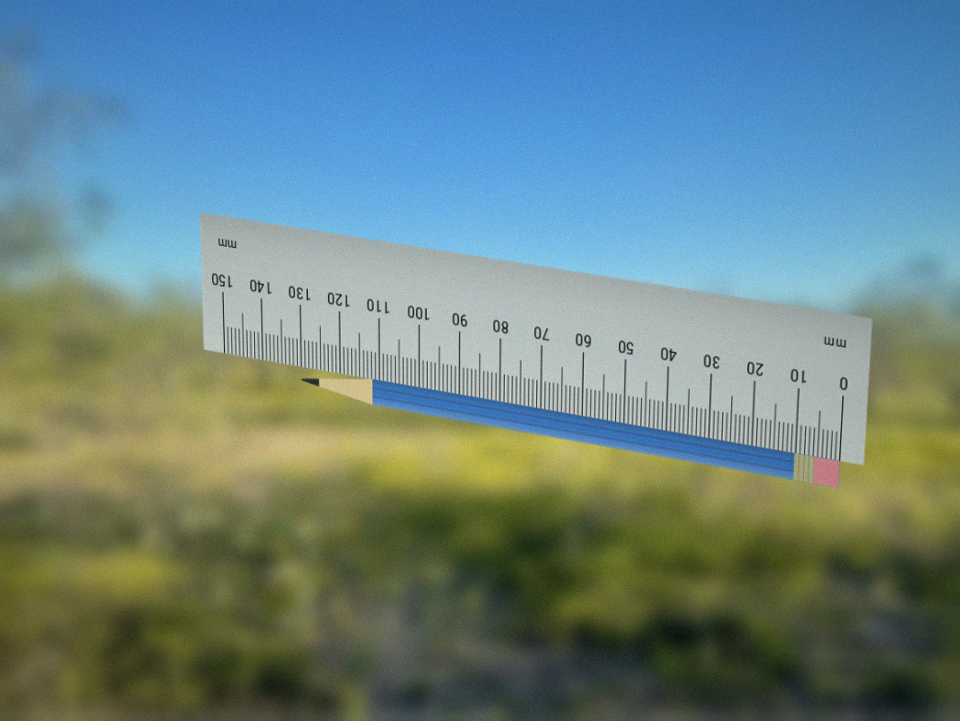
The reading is 130mm
